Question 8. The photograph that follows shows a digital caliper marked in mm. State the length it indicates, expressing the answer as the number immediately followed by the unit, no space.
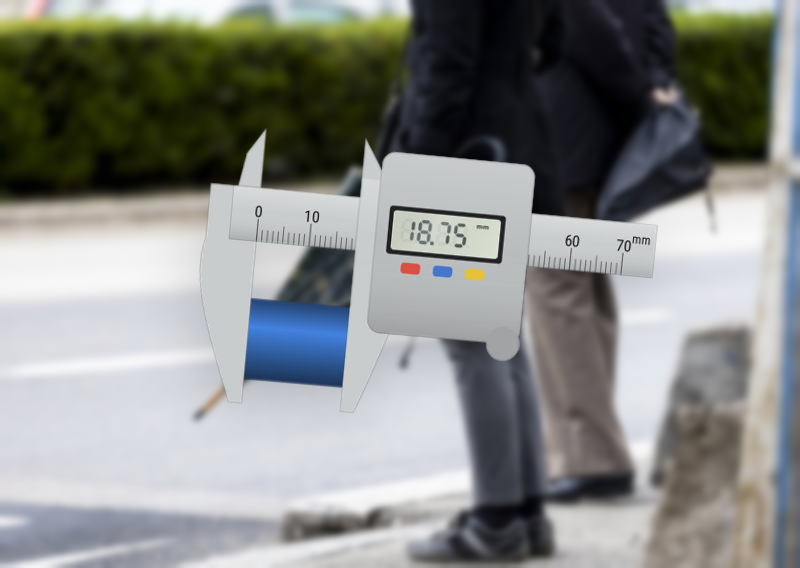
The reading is 18.75mm
